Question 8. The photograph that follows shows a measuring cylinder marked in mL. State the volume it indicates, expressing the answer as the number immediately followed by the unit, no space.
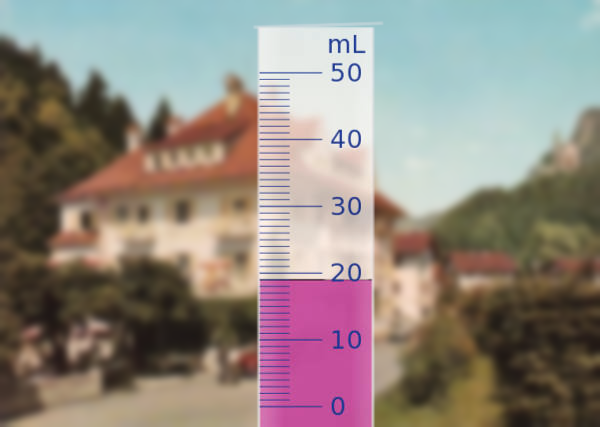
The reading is 19mL
